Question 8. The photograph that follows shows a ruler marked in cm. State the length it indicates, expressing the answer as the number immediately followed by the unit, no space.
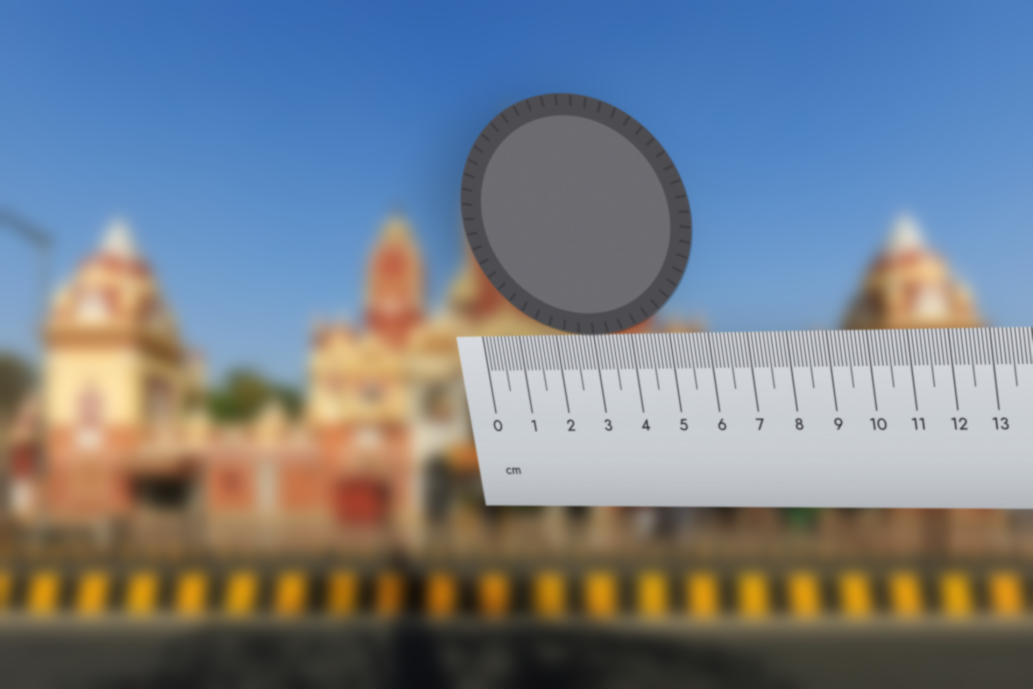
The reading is 6cm
